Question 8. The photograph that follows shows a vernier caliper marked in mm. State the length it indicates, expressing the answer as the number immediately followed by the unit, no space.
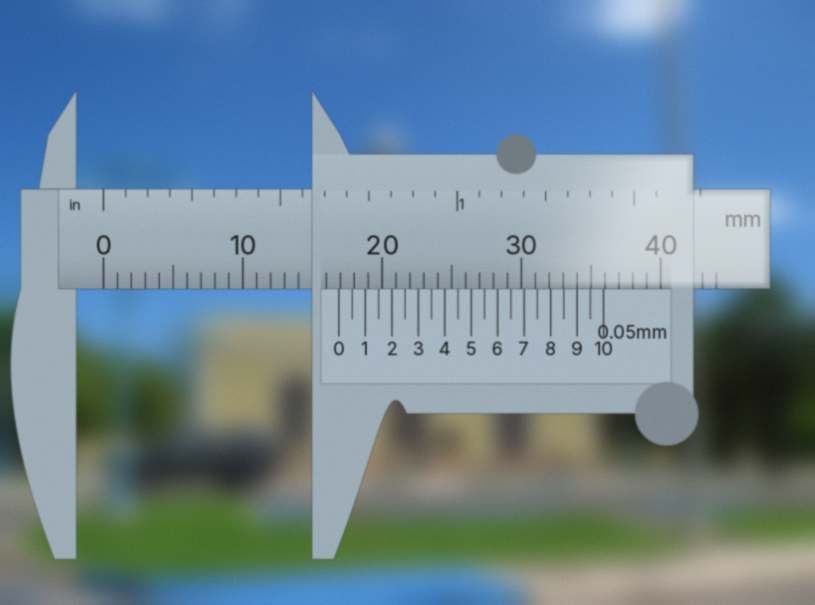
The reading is 16.9mm
